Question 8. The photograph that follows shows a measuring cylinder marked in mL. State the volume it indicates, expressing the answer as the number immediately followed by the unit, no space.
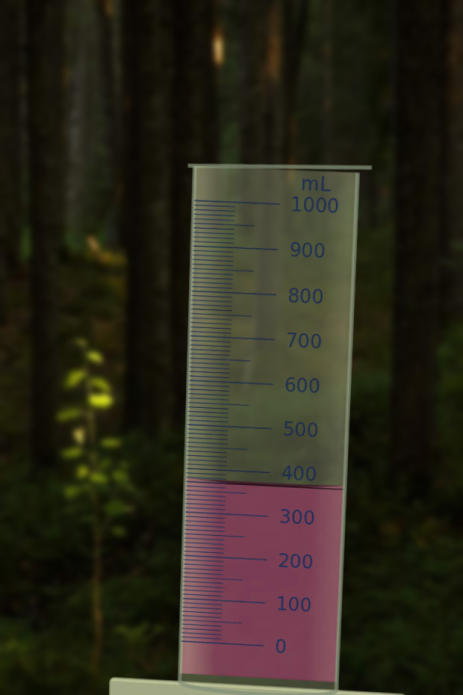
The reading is 370mL
